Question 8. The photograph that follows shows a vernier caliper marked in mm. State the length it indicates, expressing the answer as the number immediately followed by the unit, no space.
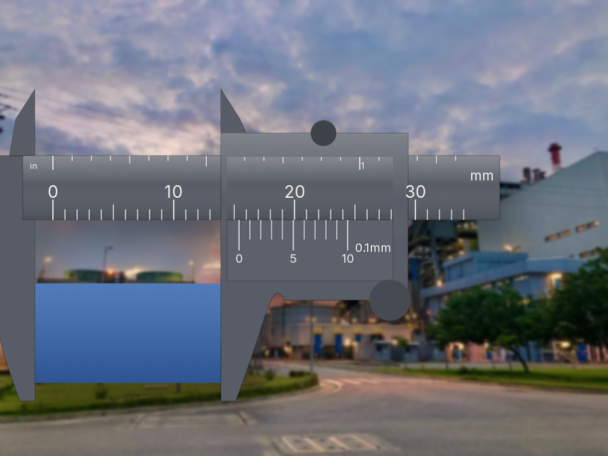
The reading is 15.4mm
